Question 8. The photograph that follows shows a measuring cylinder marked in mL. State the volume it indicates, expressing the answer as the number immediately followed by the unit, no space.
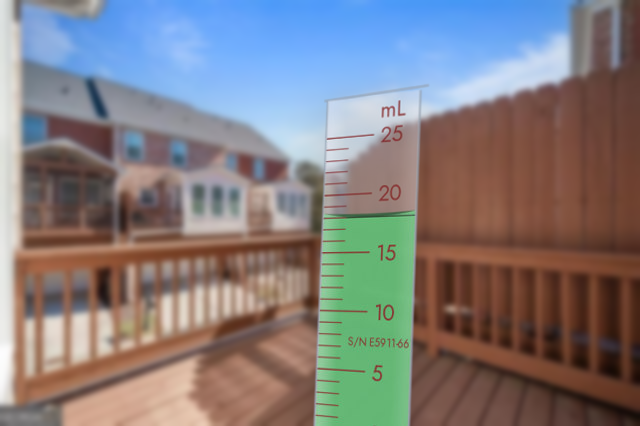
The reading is 18mL
